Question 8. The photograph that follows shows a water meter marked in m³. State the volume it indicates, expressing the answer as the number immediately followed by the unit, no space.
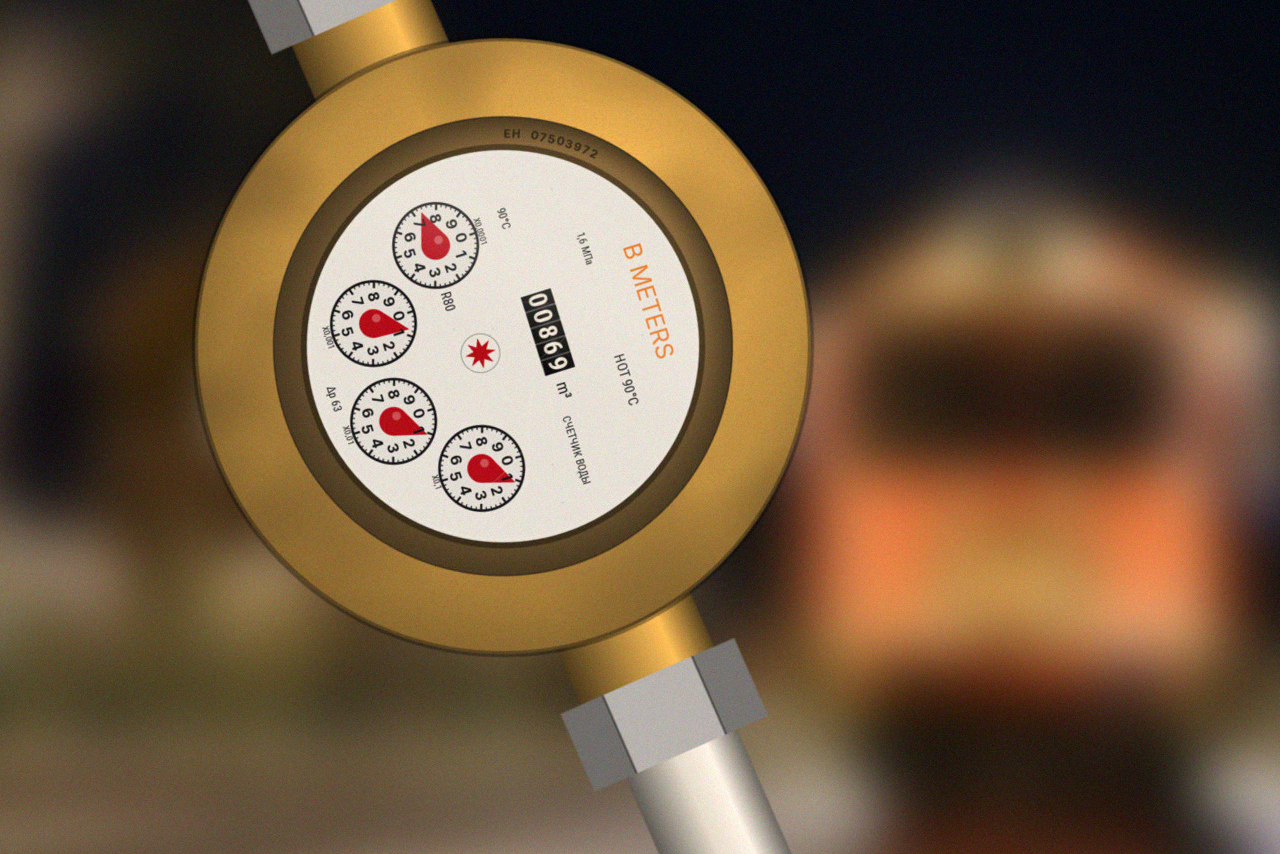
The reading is 869.1107m³
